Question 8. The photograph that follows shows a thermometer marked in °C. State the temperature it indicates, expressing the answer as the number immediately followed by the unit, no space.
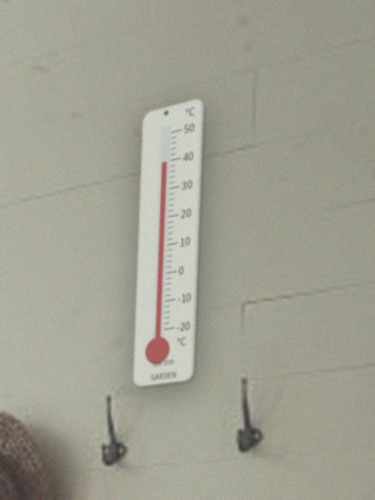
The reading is 40°C
